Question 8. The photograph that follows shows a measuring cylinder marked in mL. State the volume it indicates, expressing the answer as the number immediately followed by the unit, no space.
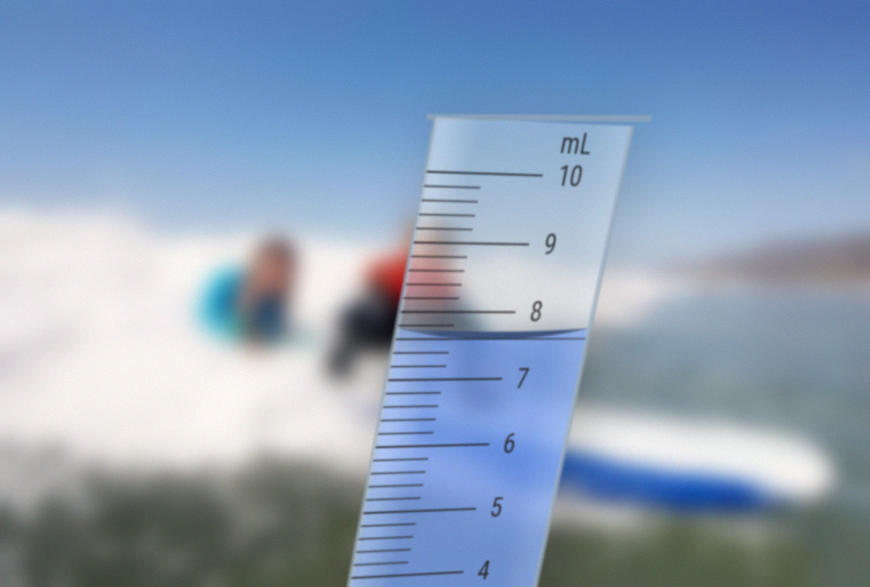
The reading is 7.6mL
